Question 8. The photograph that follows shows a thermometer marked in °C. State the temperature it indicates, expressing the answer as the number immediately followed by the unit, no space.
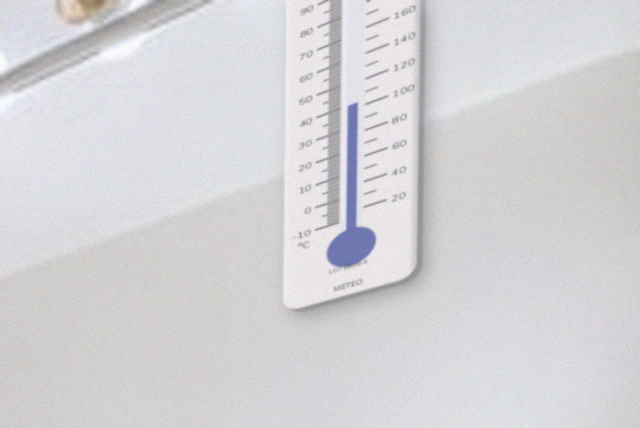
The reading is 40°C
